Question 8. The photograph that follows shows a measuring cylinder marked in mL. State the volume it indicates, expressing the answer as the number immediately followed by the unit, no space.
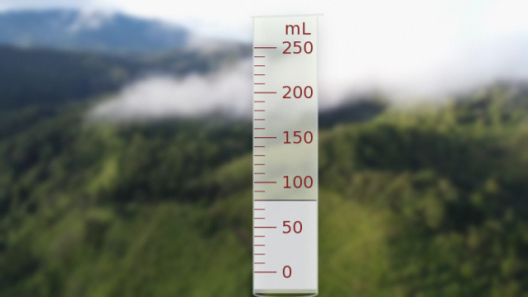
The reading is 80mL
